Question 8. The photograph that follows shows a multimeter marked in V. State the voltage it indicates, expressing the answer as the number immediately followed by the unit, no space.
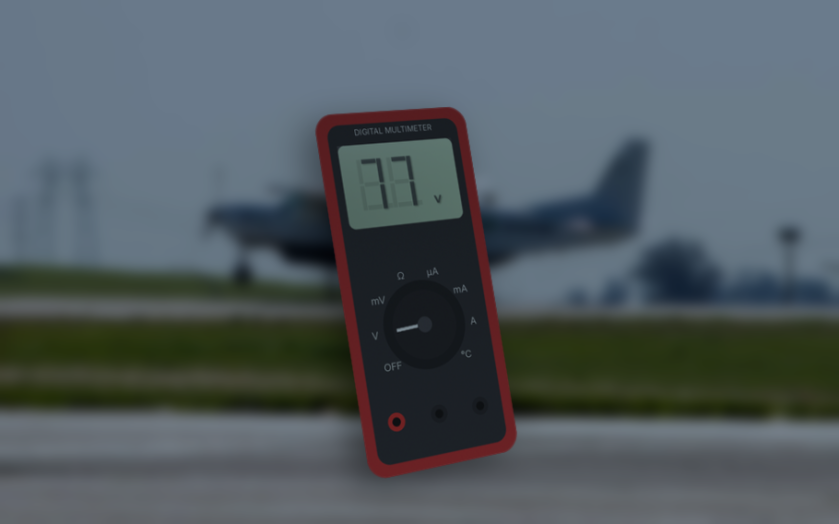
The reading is 77V
